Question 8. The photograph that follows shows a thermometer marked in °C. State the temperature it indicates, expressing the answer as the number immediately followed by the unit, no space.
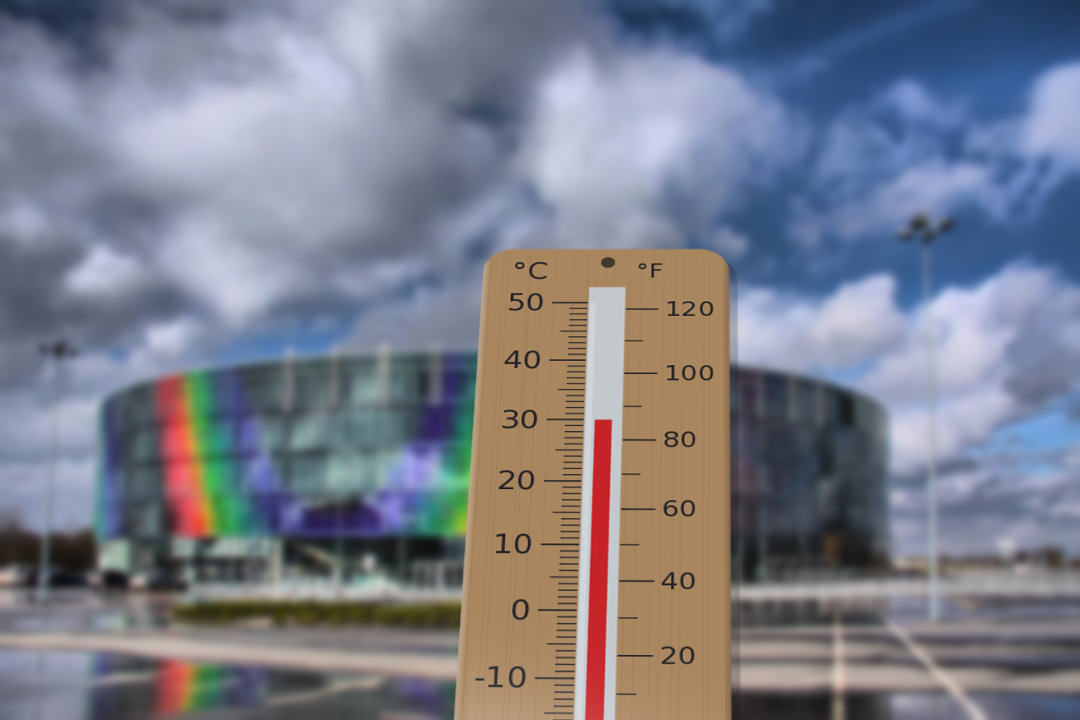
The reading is 30°C
